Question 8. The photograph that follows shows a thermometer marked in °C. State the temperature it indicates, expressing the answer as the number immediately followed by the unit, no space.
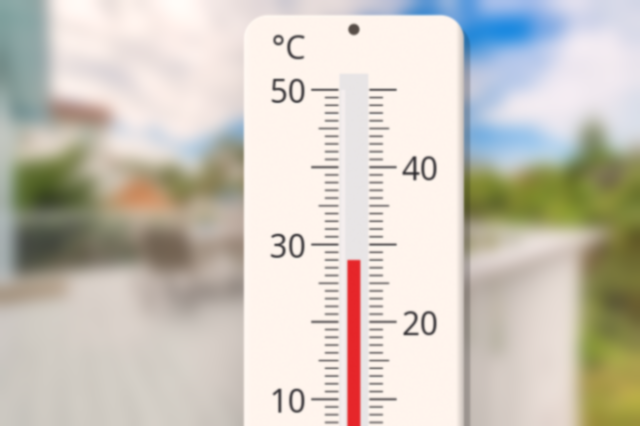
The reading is 28°C
